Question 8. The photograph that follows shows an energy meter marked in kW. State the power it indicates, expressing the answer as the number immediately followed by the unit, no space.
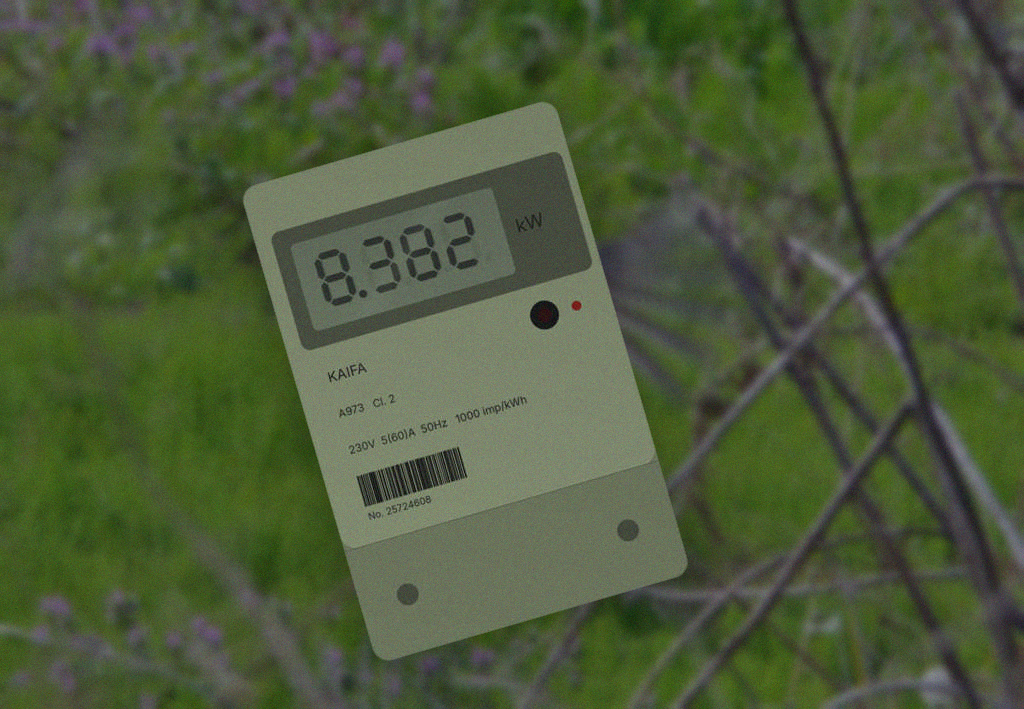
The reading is 8.382kW
